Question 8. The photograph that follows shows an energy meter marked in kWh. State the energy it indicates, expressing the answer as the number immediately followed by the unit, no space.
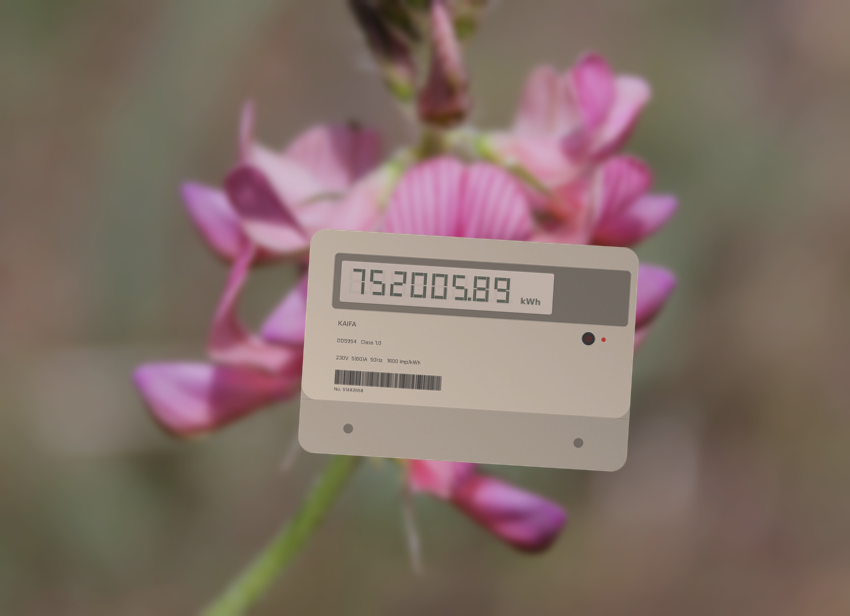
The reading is 752005.89kWh
